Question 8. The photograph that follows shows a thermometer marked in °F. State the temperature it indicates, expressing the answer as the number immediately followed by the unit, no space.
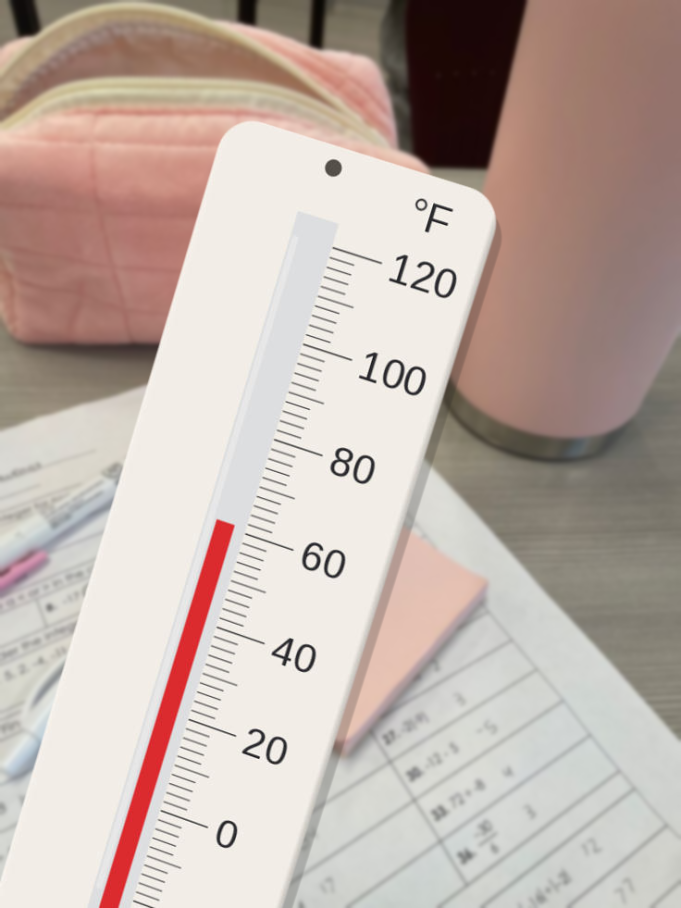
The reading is 61°F
